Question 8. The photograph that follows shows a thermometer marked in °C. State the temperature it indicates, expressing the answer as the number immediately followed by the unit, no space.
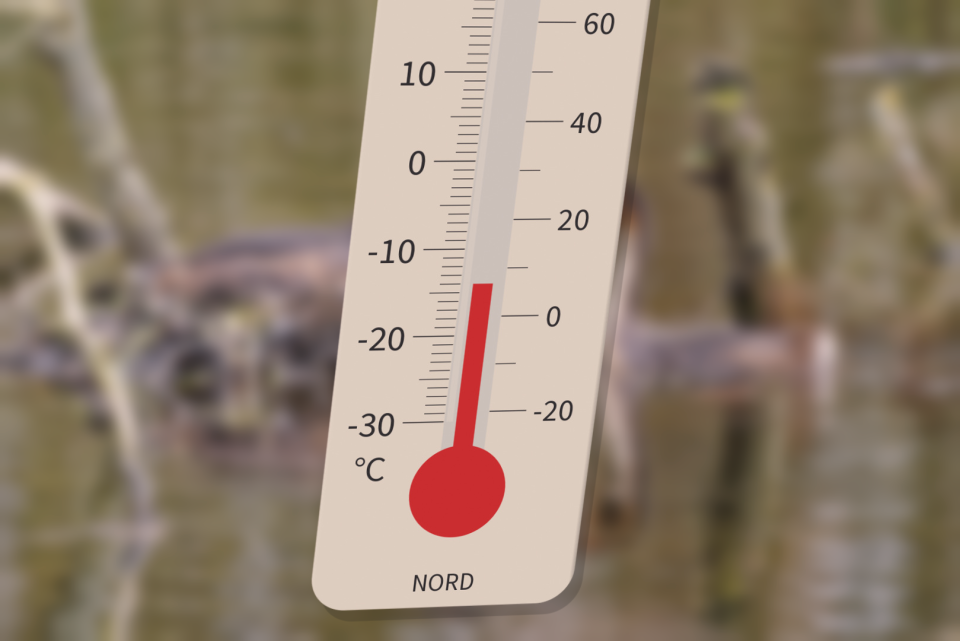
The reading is -14°C
